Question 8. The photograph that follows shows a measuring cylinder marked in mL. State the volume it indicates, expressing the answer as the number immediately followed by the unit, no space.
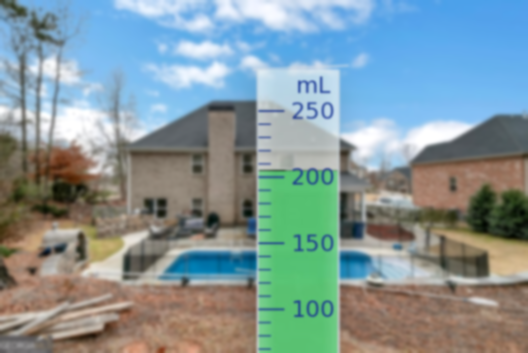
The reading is 205mL
